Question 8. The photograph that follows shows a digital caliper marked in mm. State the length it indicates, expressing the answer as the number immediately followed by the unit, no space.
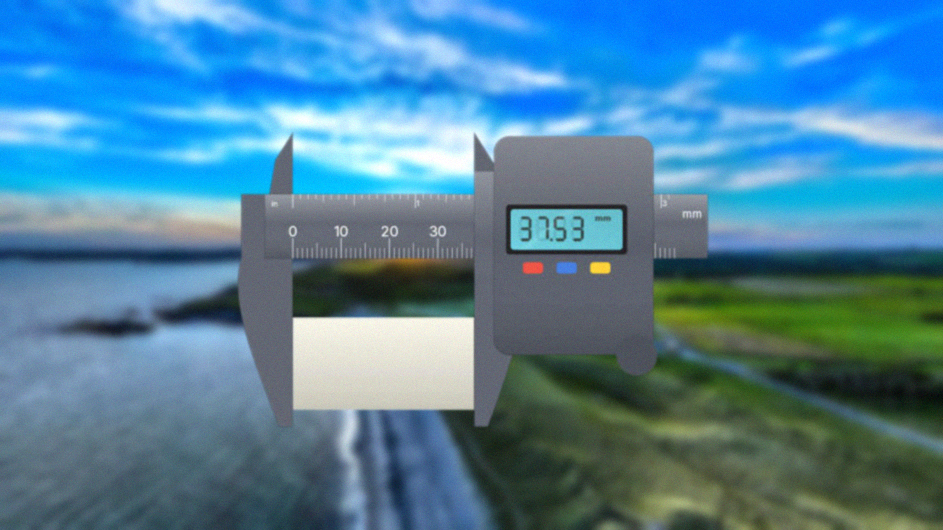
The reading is 37.53mm
